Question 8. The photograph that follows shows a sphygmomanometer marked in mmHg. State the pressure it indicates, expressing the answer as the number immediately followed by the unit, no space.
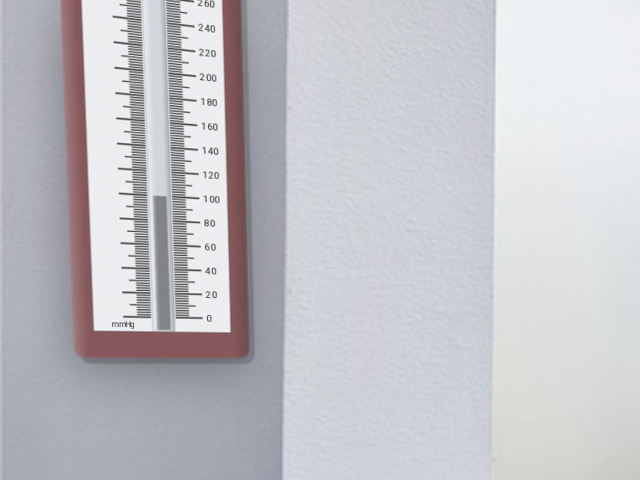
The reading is 100mmHg
